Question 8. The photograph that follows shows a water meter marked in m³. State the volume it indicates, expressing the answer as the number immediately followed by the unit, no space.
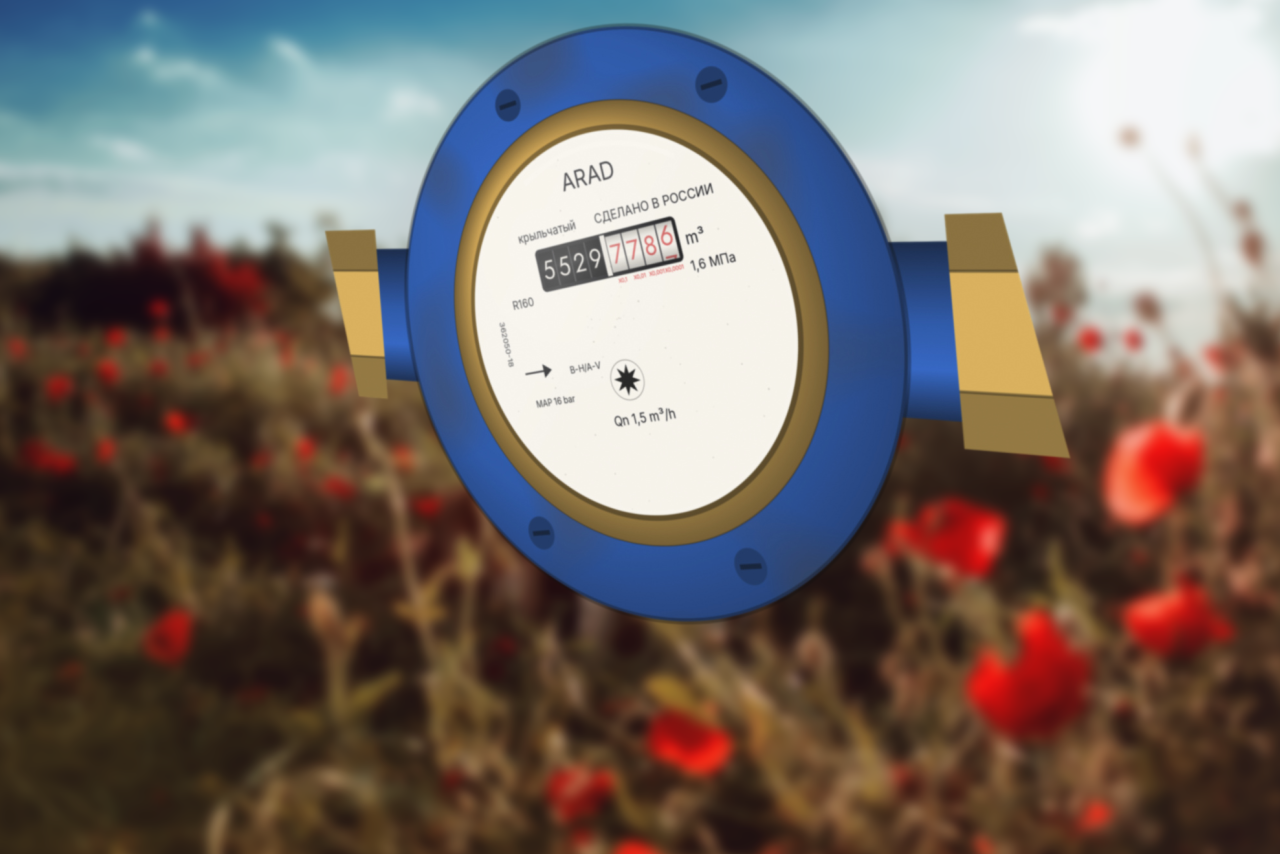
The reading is 5529.7786m³
